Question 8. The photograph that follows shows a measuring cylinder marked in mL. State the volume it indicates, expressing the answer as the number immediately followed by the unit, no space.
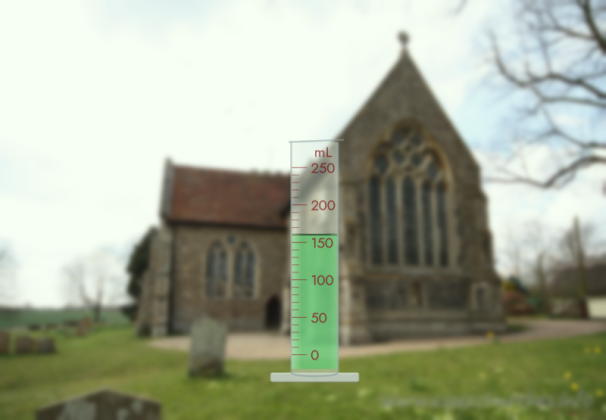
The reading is 160mL
